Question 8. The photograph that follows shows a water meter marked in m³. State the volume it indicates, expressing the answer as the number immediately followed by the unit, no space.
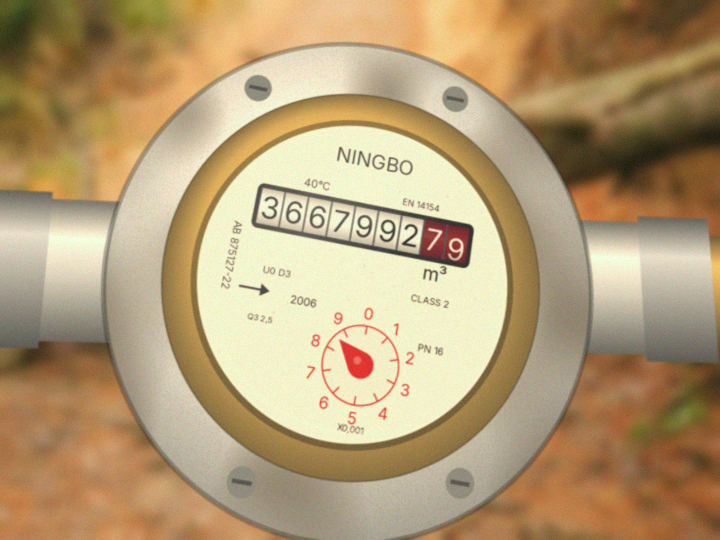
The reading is 3667992.788m³
